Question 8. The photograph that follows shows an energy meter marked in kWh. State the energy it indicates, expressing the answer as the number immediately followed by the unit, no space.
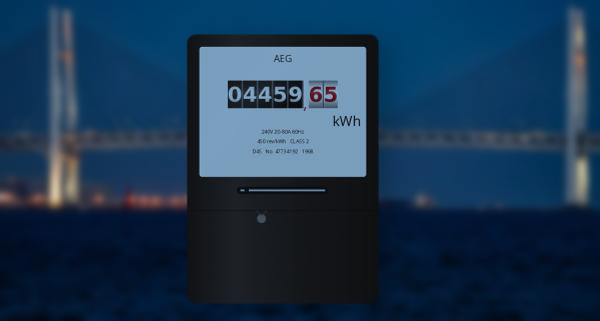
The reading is 4459.65kWh
